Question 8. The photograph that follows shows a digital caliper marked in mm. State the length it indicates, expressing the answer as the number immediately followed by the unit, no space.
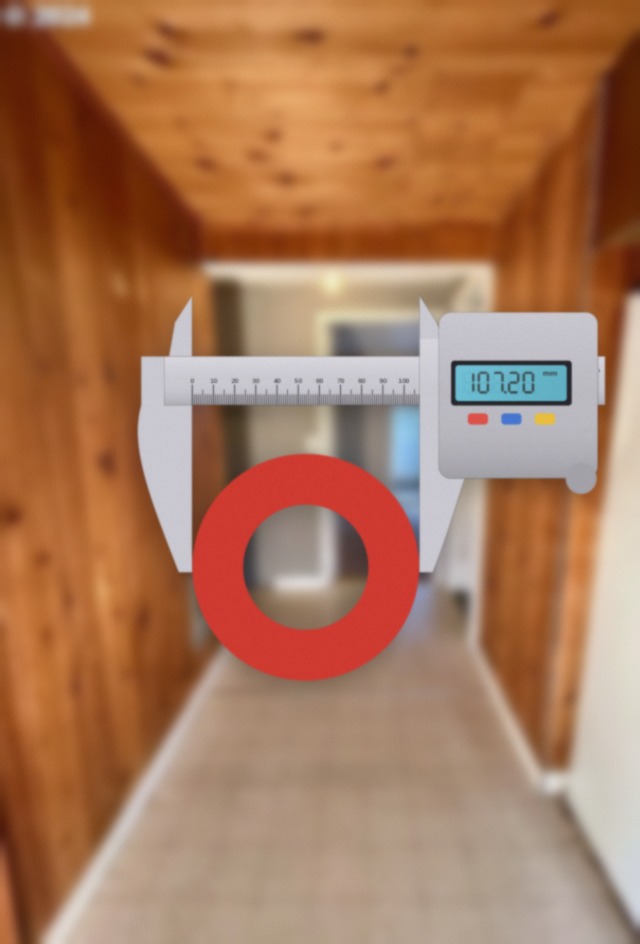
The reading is 107.20mm
